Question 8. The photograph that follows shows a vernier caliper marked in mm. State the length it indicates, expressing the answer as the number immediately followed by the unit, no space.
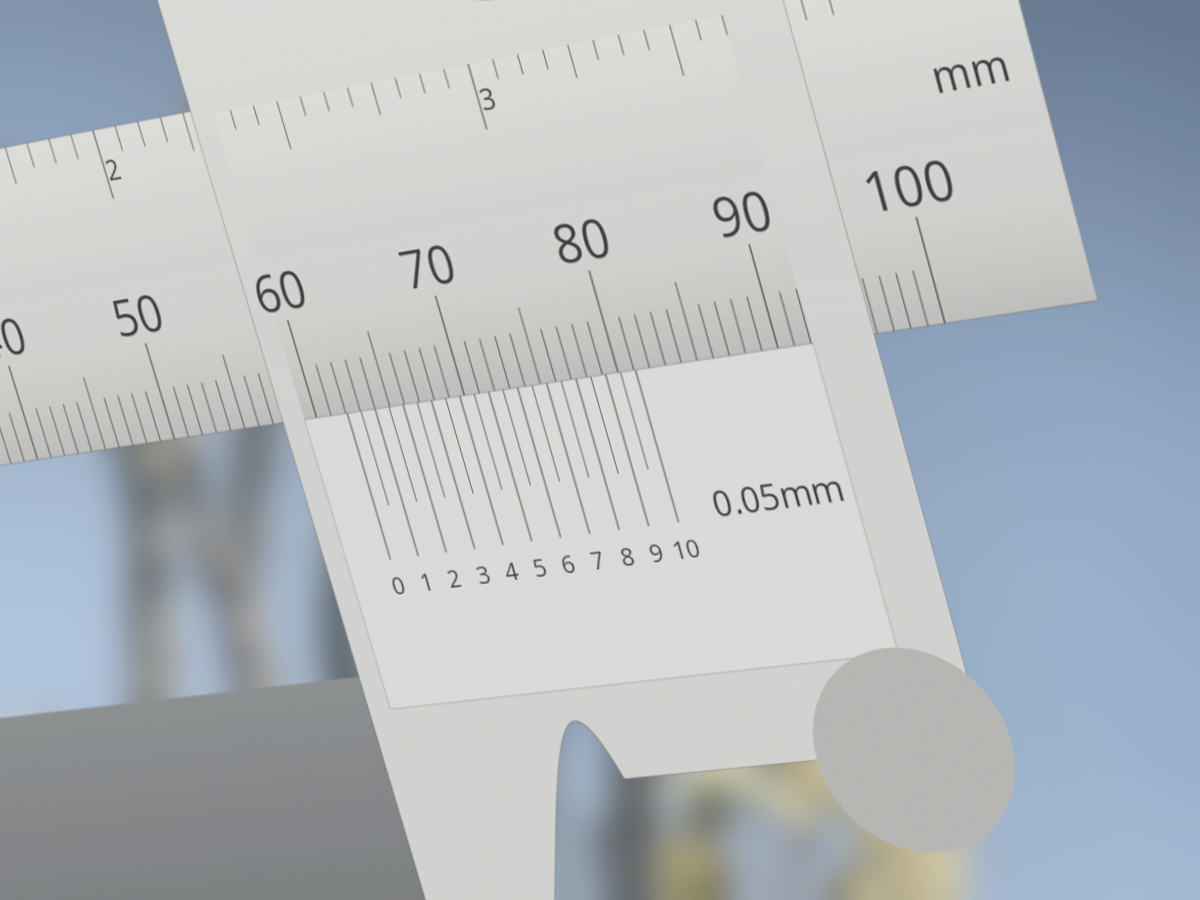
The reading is 62.1mm
